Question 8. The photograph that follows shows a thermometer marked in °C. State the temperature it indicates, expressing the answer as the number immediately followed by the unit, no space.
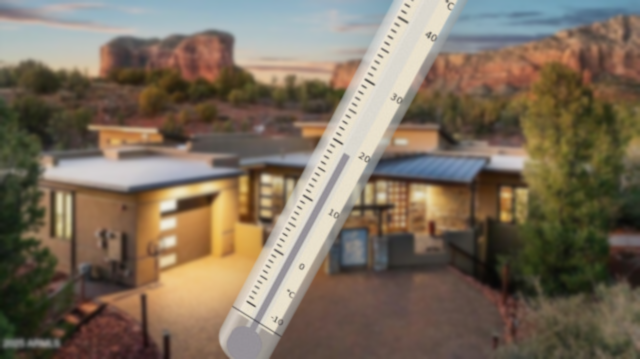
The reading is 19°C
